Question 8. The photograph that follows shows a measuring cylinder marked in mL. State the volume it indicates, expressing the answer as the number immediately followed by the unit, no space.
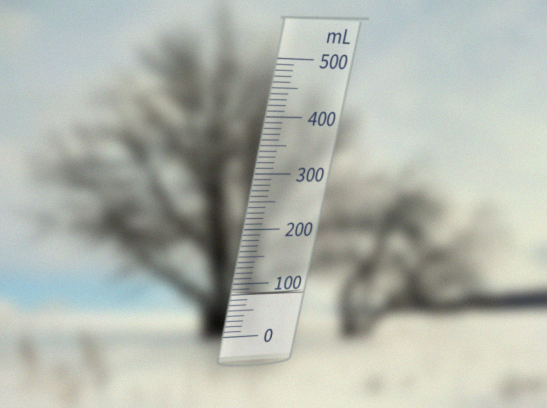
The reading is 80mL
